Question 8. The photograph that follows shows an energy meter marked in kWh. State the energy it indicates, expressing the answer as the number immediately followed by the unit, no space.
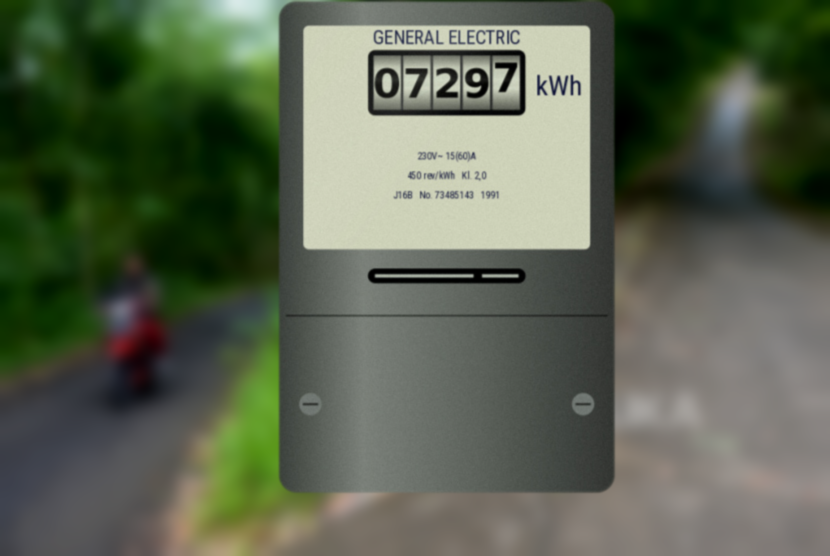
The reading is 7297kWh
